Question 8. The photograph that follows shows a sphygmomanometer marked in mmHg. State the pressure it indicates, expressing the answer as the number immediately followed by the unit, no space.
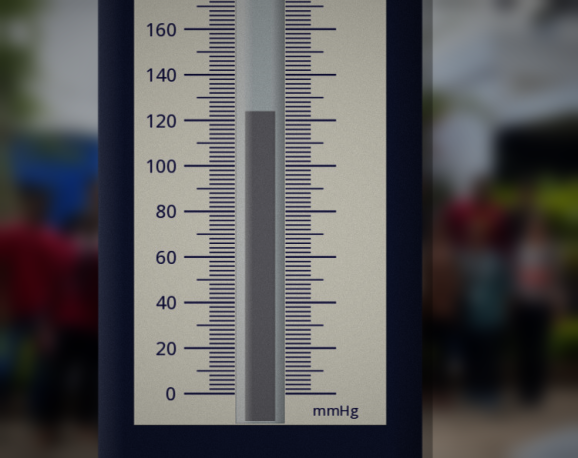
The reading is 124mmHg
